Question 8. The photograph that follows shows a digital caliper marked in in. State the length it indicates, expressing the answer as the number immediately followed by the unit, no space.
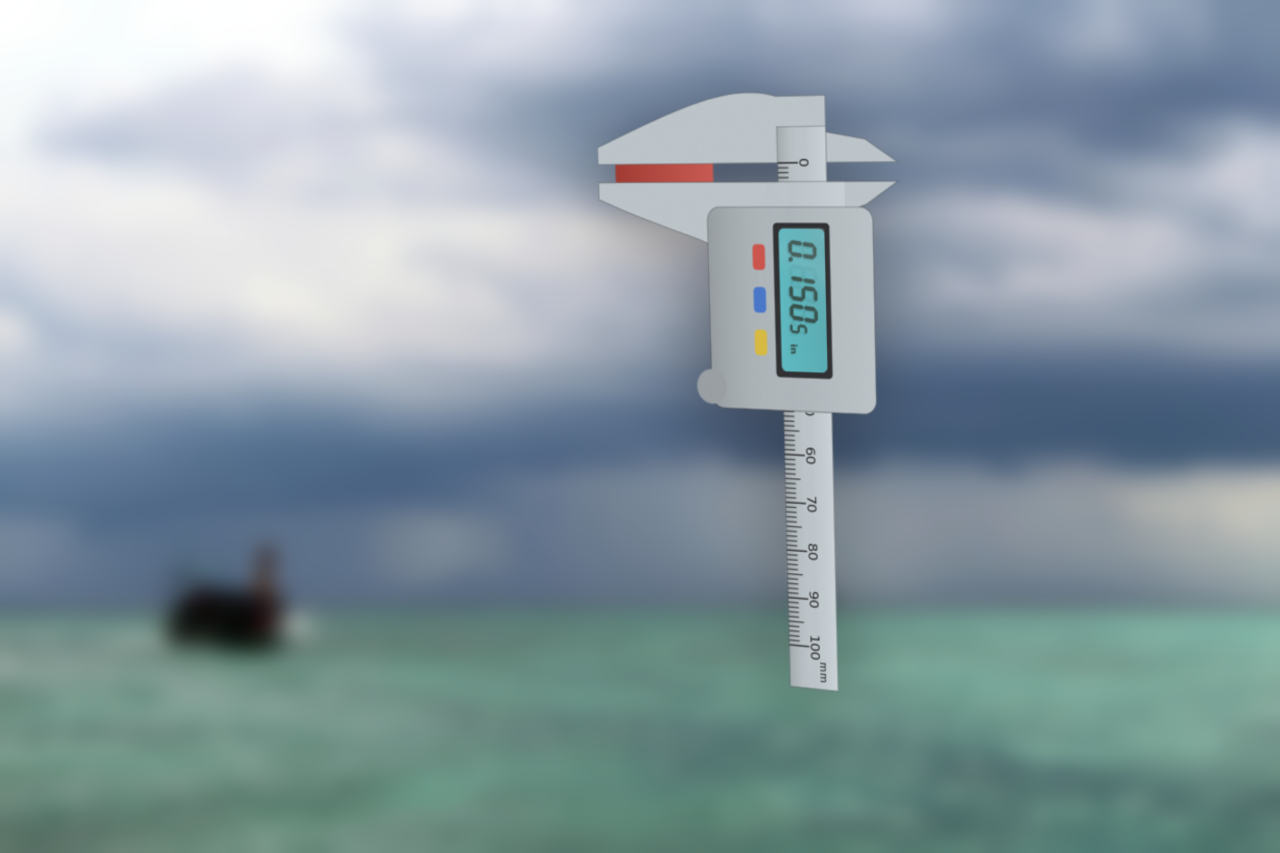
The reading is 0.1505in
